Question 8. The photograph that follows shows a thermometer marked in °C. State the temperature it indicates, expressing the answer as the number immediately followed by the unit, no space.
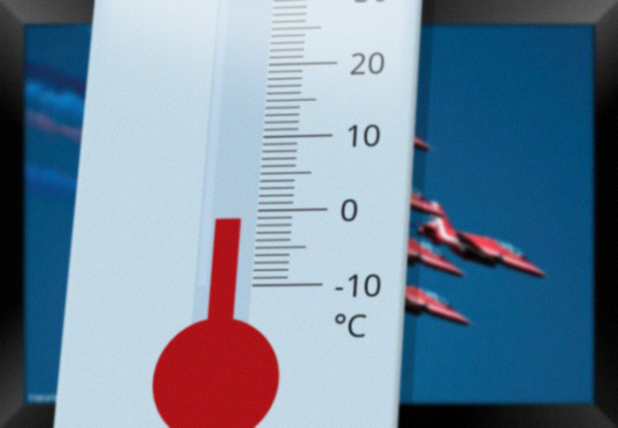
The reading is -1°C
